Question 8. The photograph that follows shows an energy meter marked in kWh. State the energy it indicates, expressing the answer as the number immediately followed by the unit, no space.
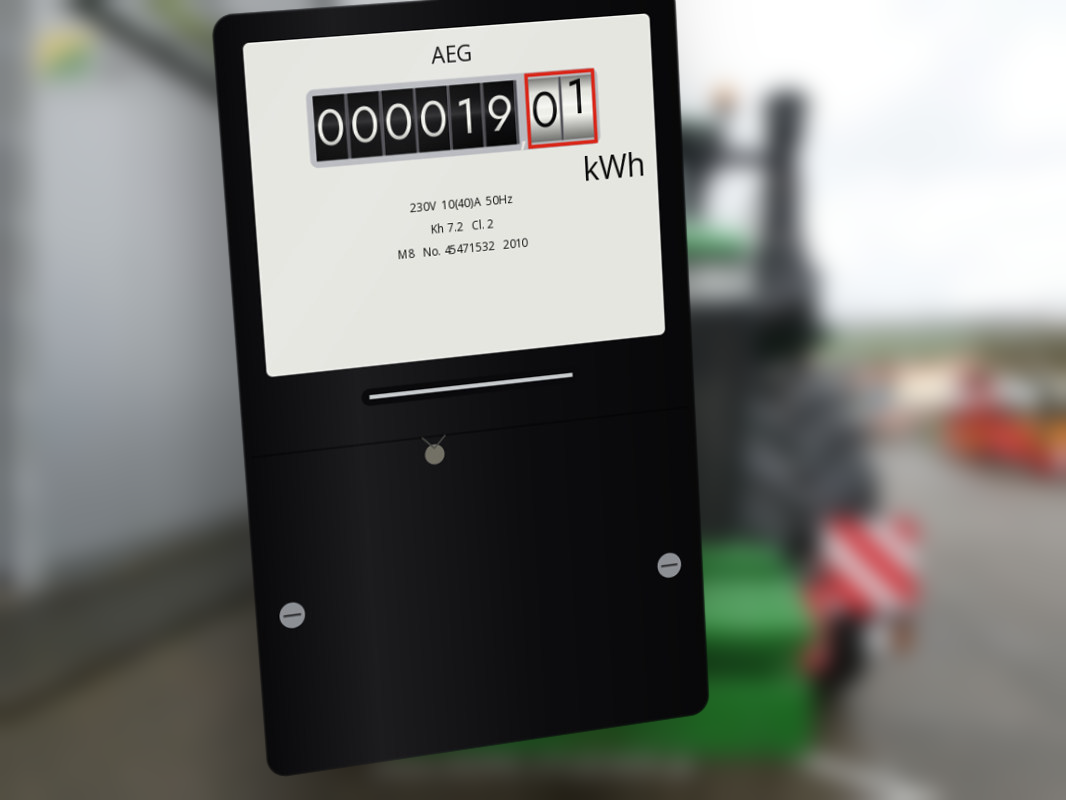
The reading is 19.01kWh
